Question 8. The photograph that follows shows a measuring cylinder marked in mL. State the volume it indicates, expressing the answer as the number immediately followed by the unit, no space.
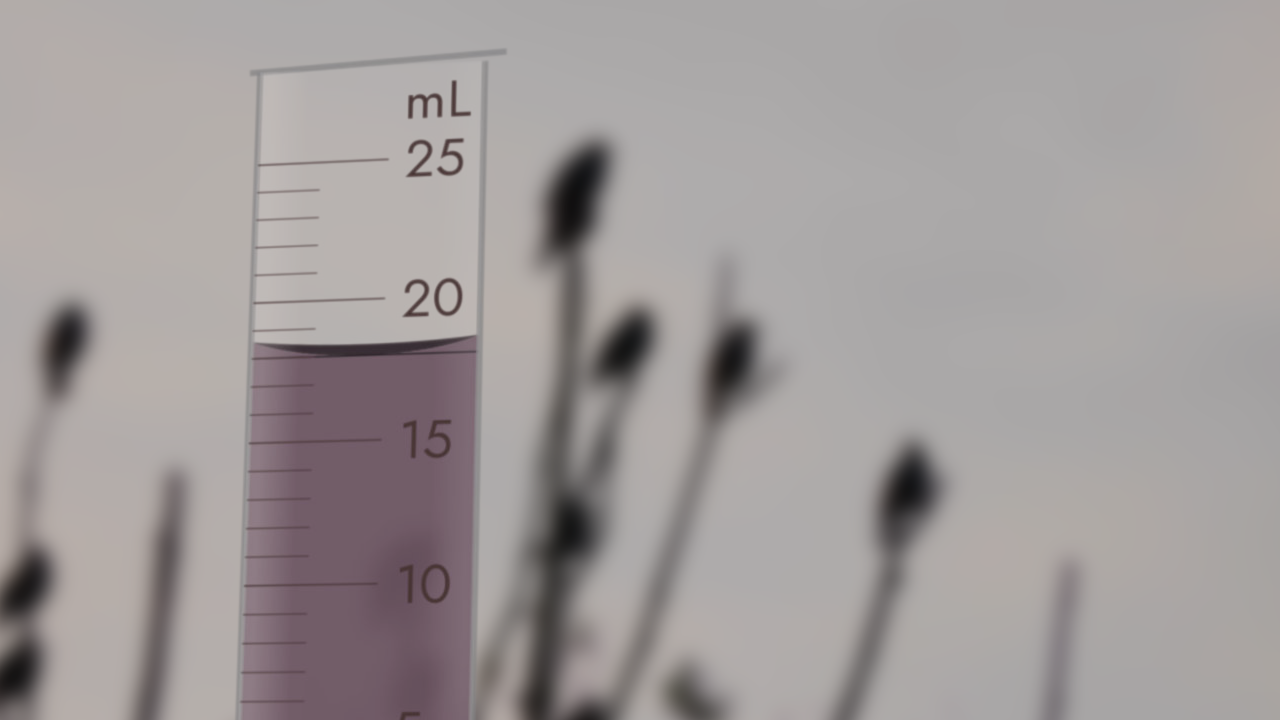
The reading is 18mL
